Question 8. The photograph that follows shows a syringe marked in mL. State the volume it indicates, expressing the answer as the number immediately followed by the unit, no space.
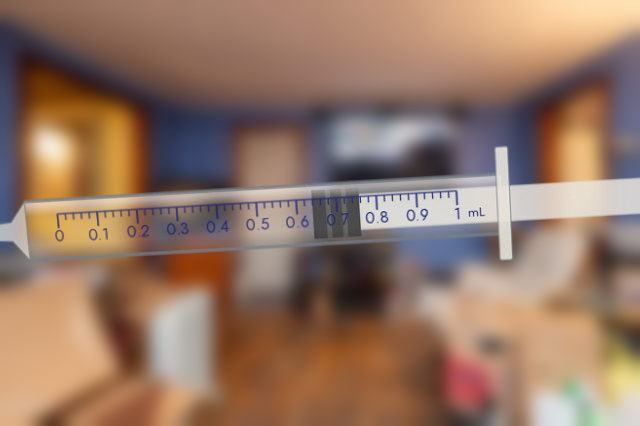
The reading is 0.64mL
